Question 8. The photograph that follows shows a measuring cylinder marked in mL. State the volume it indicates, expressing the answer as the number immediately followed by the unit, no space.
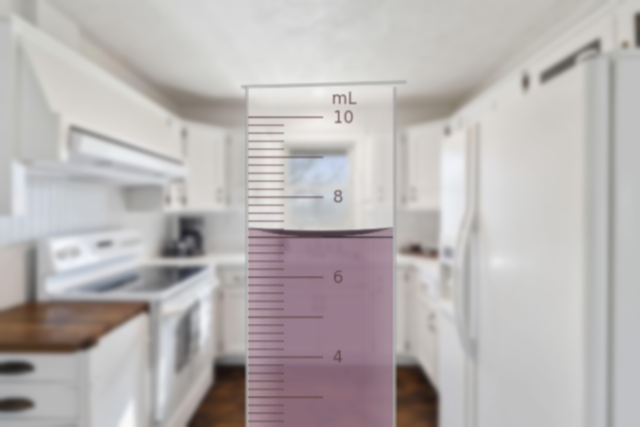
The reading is 7mL
